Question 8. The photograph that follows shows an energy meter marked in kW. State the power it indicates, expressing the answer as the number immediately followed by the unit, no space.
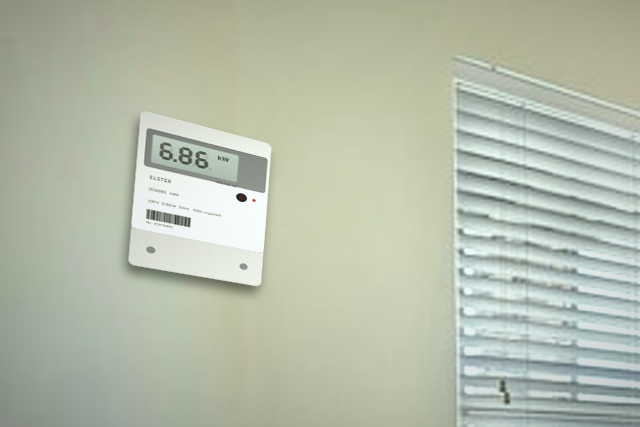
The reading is 6.86kW
